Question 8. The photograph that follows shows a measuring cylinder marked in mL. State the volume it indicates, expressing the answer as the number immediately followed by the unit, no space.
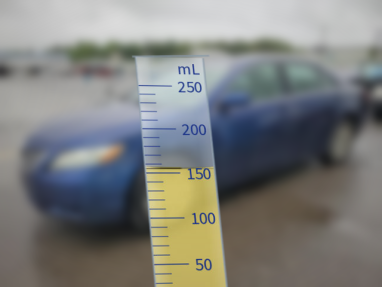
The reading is 155mL
